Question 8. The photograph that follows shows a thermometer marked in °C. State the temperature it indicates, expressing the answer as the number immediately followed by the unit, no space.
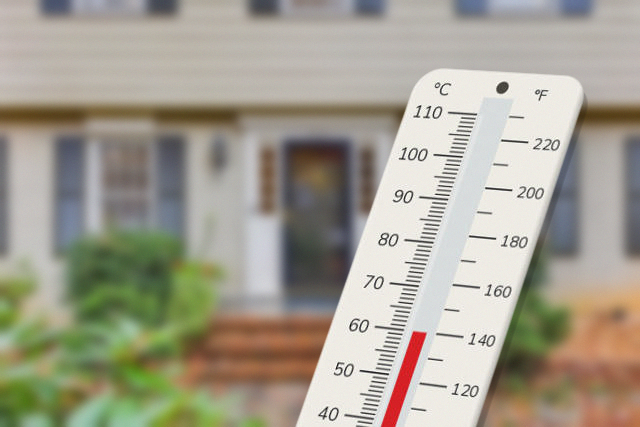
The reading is 60°C
